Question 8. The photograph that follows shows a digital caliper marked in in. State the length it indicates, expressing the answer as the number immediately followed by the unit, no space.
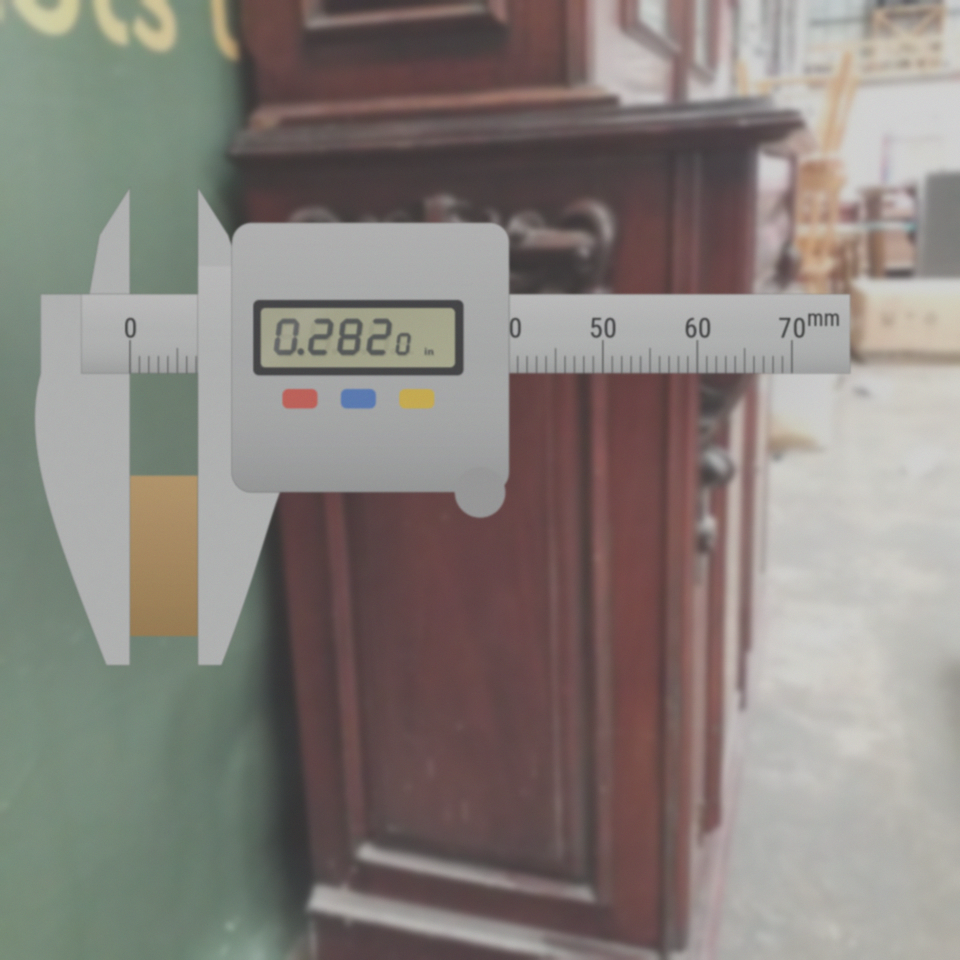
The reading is 0.2820in
